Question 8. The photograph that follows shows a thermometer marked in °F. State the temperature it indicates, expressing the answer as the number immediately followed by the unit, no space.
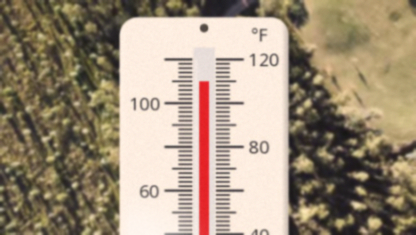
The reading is 110°F
